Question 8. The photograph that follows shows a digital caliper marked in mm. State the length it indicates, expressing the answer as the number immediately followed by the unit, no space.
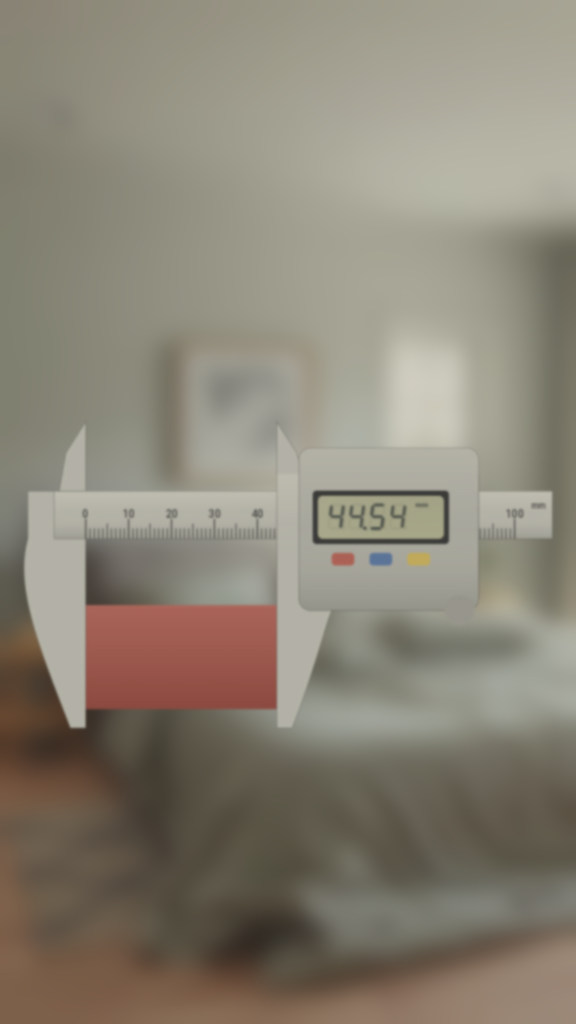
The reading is 44.54mm
